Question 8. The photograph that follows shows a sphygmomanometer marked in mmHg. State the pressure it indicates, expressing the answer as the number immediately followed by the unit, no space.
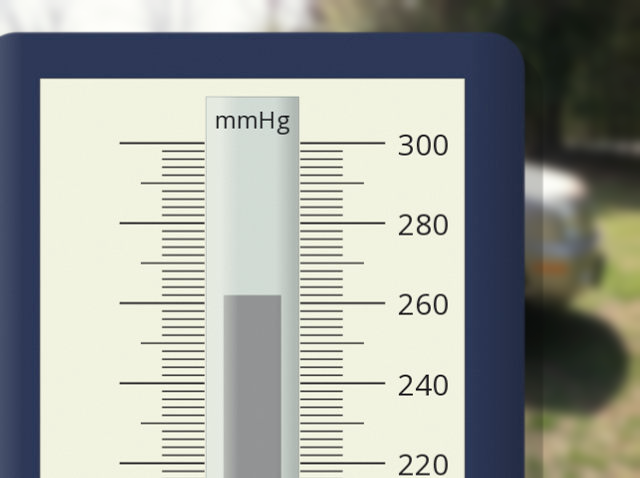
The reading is 262mmHg
